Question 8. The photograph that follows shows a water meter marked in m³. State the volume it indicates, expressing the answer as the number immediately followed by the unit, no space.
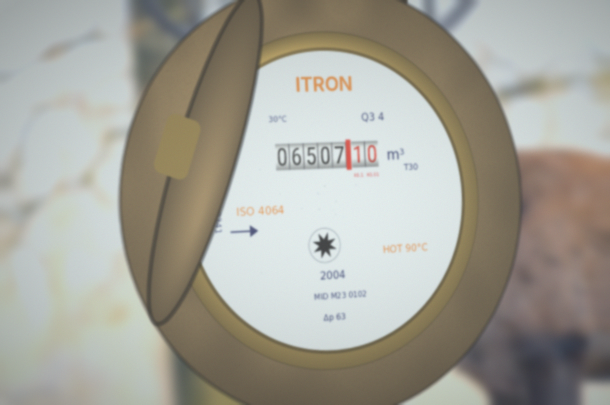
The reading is 6507.10m³
